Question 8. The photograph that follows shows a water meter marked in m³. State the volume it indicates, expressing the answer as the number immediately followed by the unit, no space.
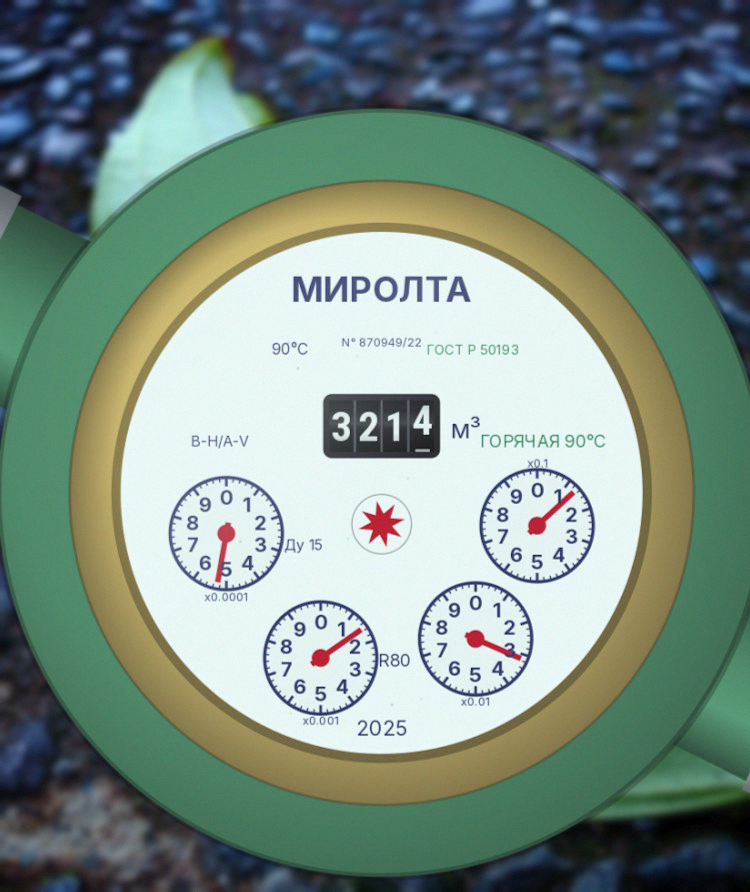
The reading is 3214.1315m³
